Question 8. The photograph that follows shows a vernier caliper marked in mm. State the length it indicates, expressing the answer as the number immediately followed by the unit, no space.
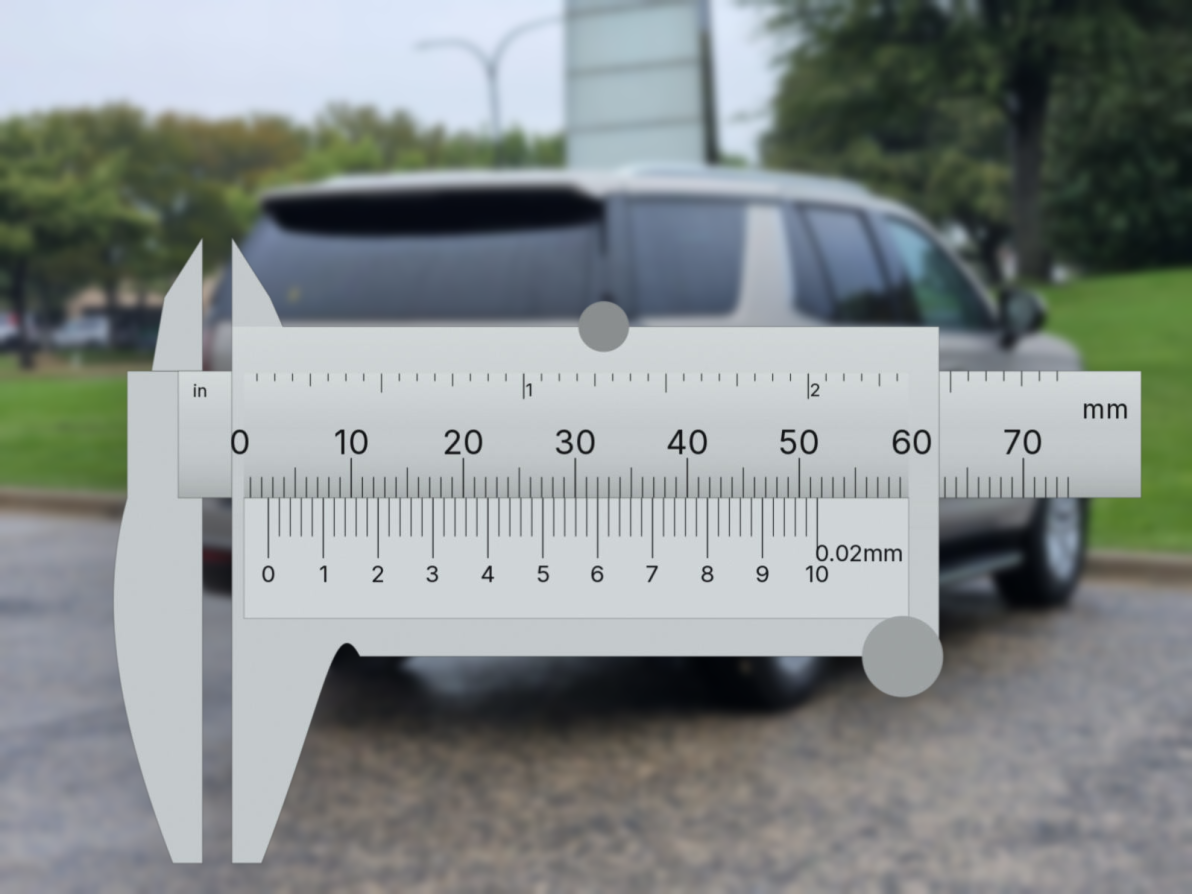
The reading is 2.6mm
